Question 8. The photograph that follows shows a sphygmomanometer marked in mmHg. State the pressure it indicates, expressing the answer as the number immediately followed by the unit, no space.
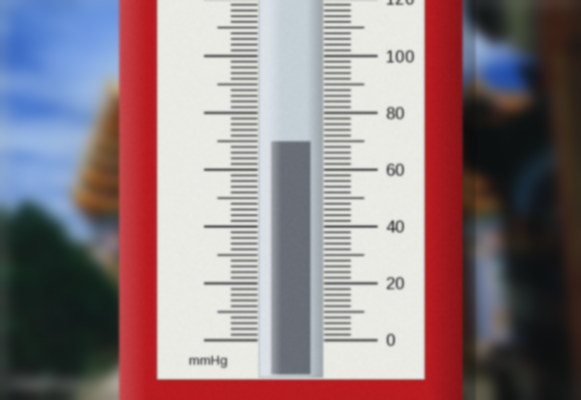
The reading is 70mmHg
